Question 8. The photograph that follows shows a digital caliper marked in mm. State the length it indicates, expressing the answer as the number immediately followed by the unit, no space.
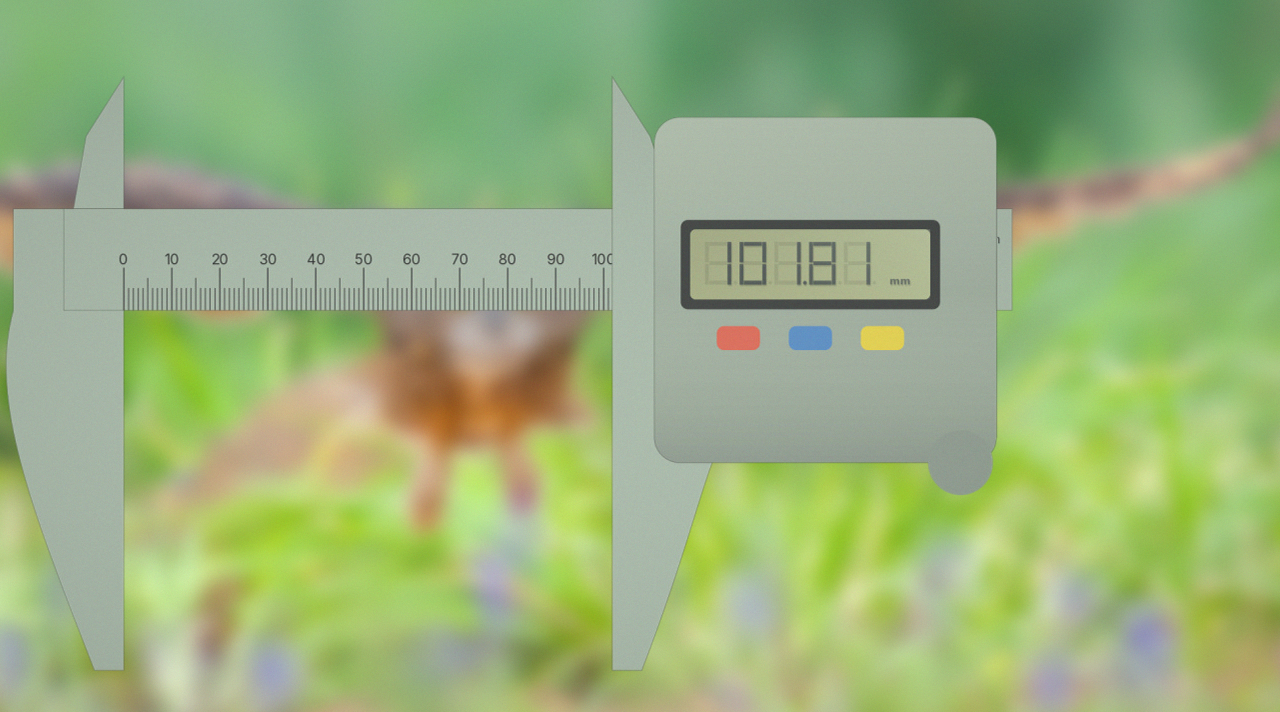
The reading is 101.81mm
